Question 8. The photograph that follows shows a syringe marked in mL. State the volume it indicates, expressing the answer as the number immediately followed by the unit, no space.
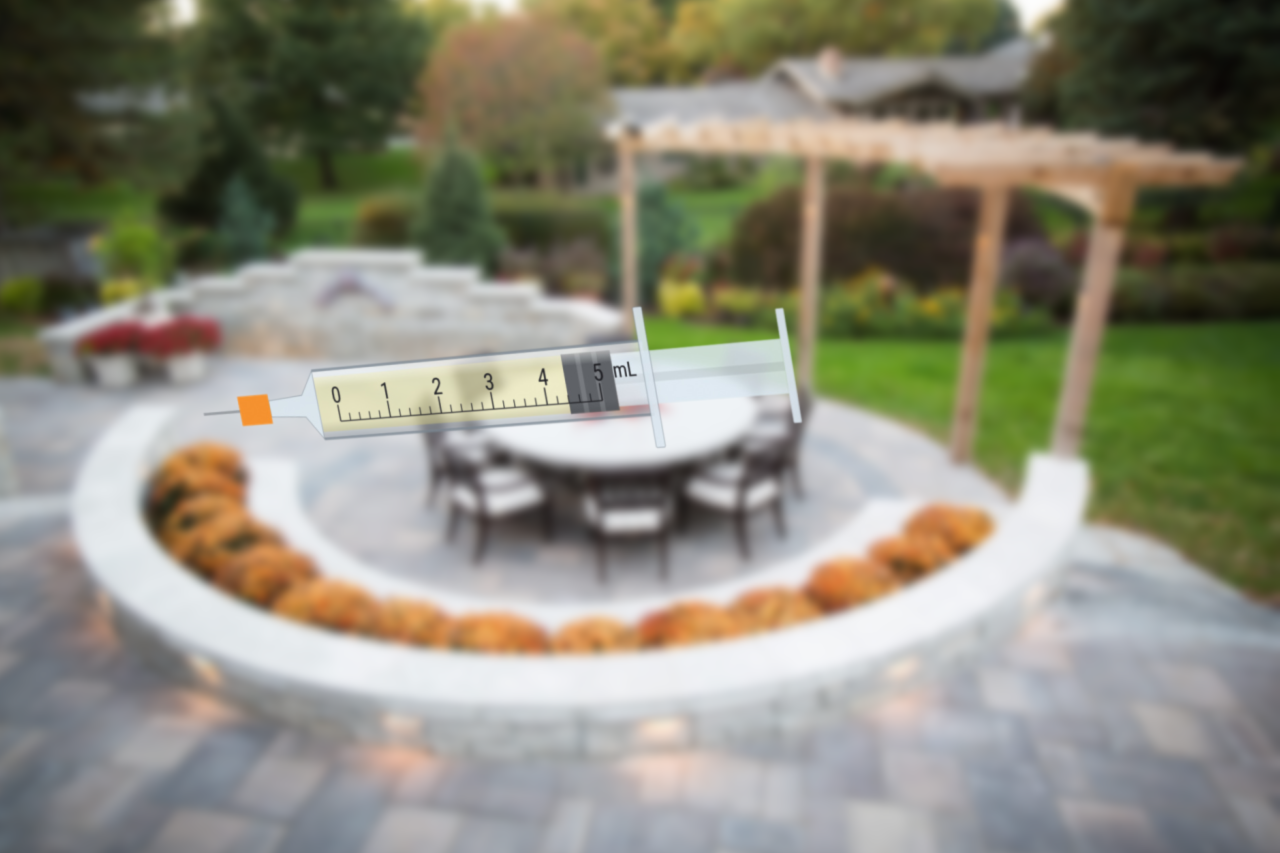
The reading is 4.4mL
